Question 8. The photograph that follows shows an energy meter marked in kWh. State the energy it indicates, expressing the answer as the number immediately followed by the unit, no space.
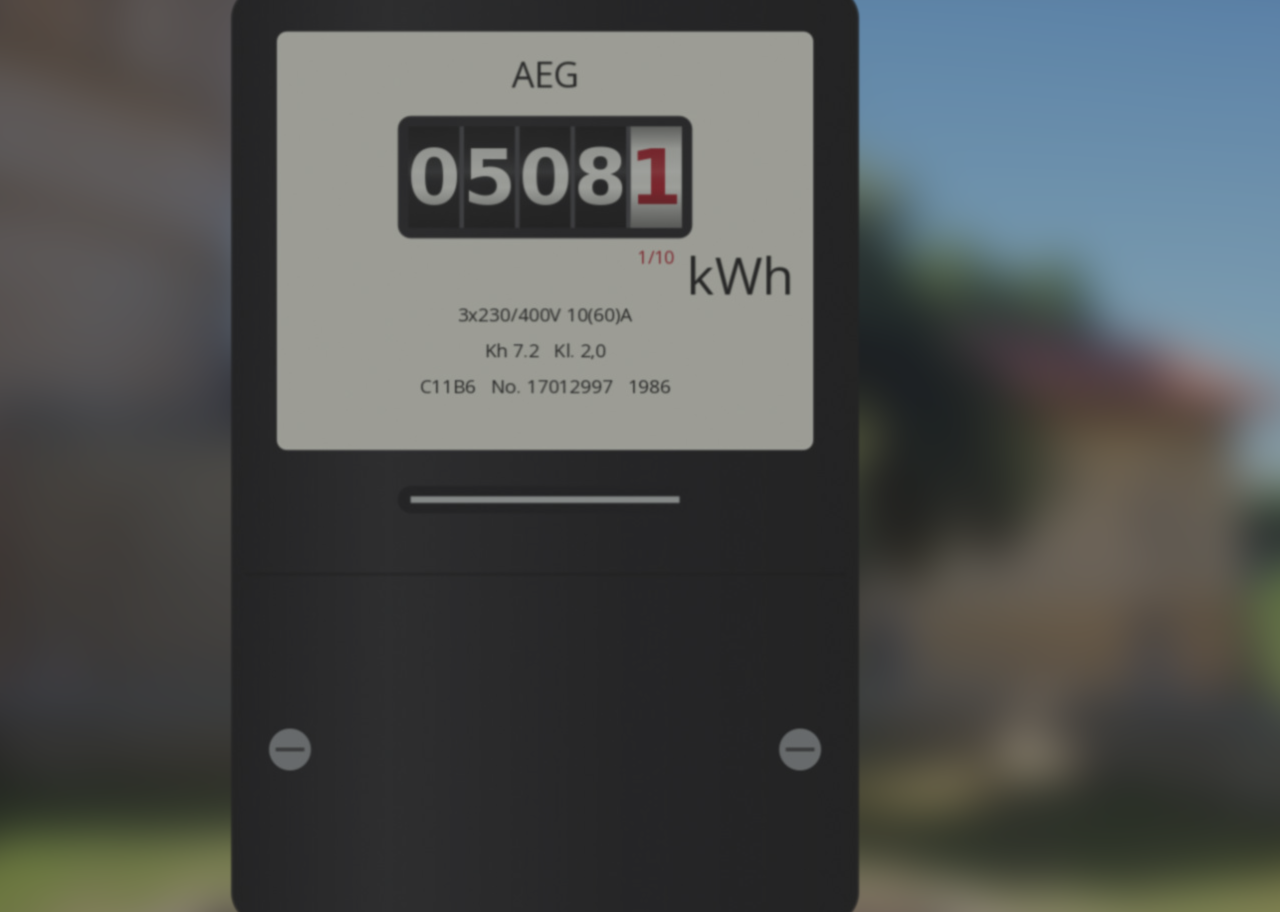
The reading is 508.1kWh
